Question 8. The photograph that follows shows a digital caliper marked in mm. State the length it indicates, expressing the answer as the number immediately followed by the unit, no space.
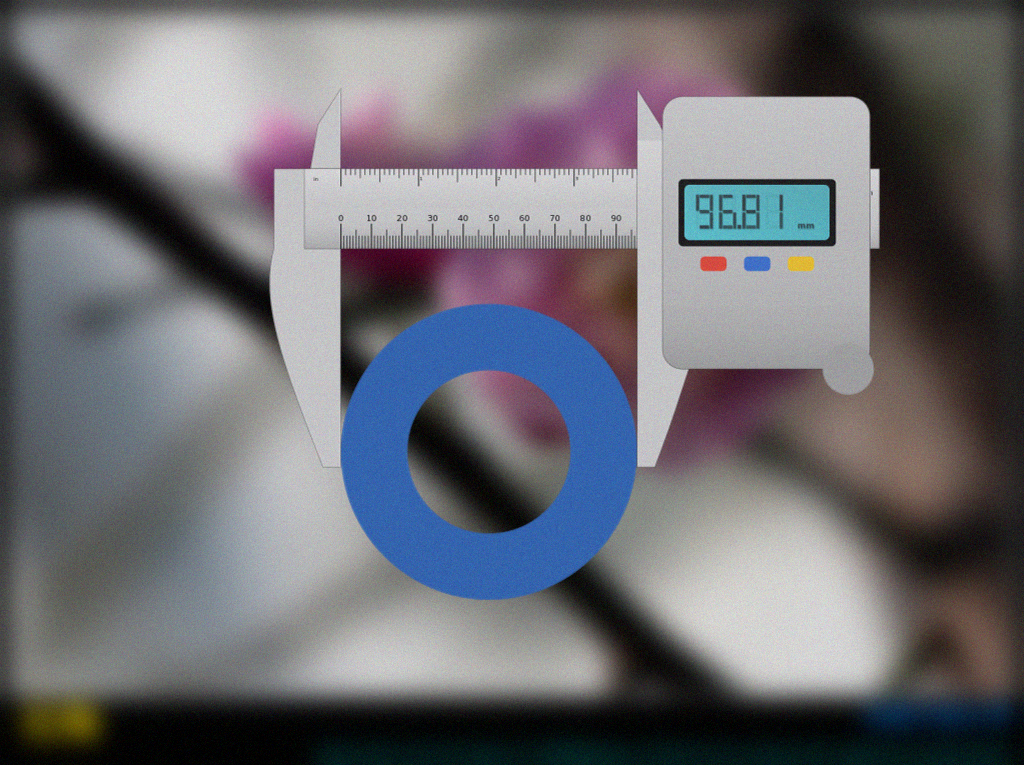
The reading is 96.81mm
